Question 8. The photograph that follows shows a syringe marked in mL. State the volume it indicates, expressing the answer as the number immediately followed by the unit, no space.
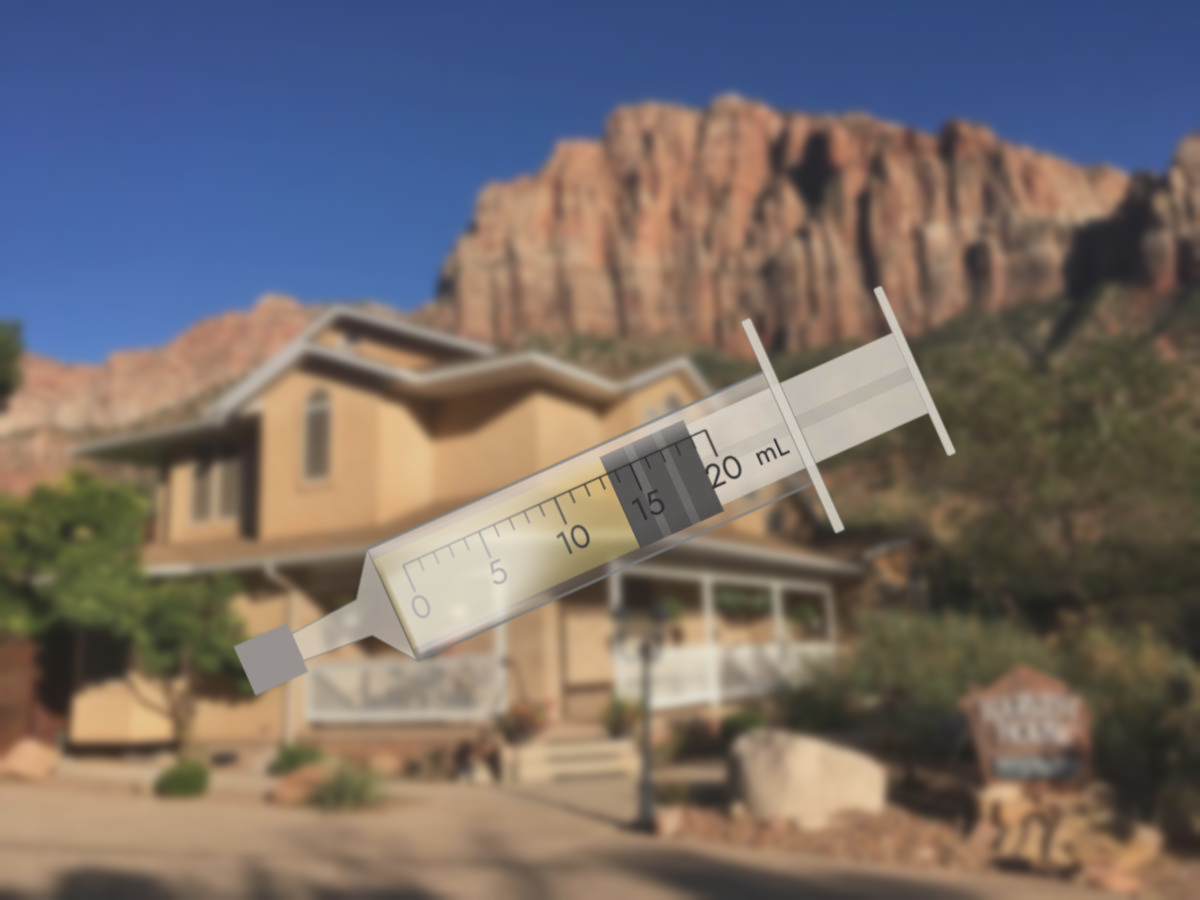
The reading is 13.5mL
